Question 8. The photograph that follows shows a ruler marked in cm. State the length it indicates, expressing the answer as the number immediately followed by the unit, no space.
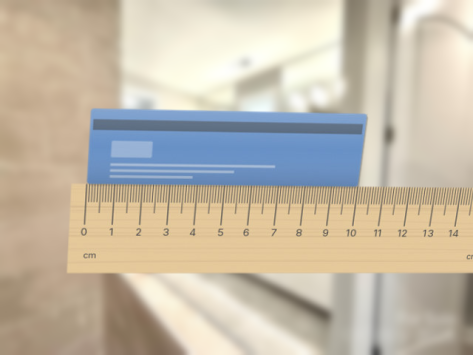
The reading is 10cm
